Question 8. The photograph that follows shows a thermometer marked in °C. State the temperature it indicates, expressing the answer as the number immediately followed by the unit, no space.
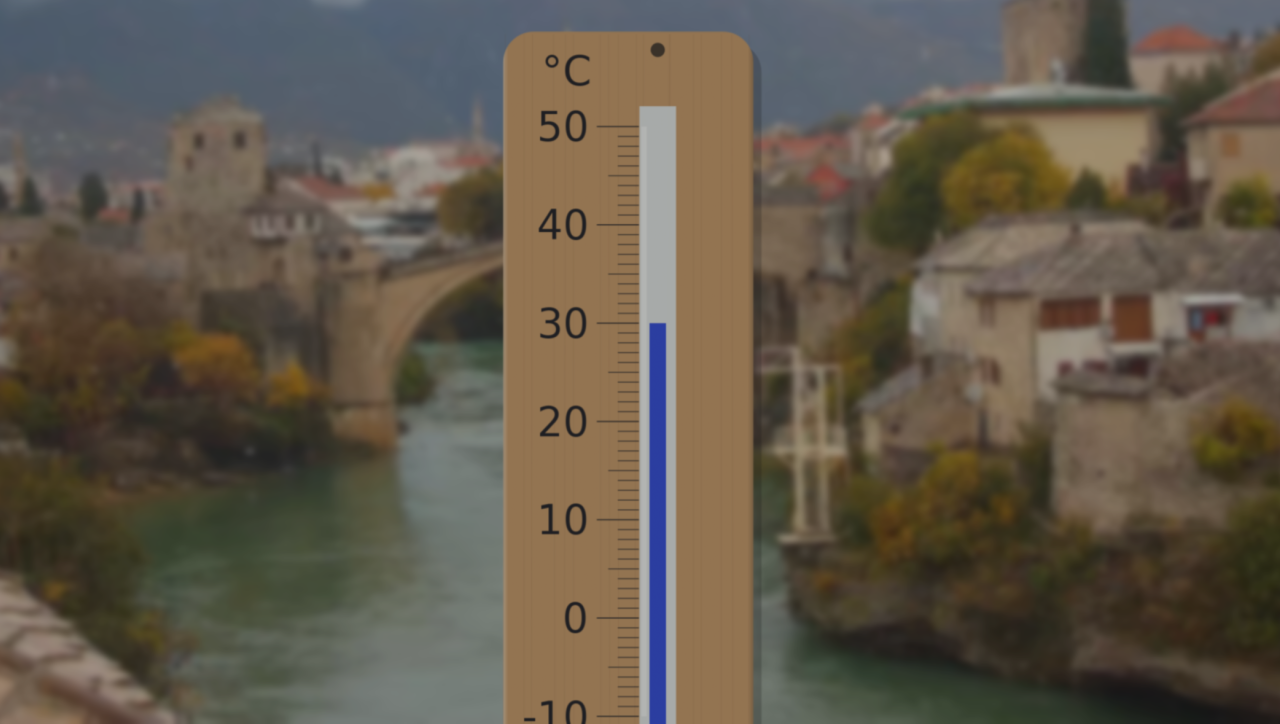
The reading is 30°C
